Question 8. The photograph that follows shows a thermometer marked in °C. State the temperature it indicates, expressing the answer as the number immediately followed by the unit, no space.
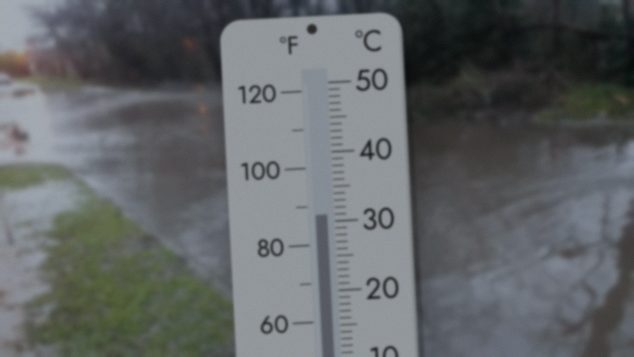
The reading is 31°C
